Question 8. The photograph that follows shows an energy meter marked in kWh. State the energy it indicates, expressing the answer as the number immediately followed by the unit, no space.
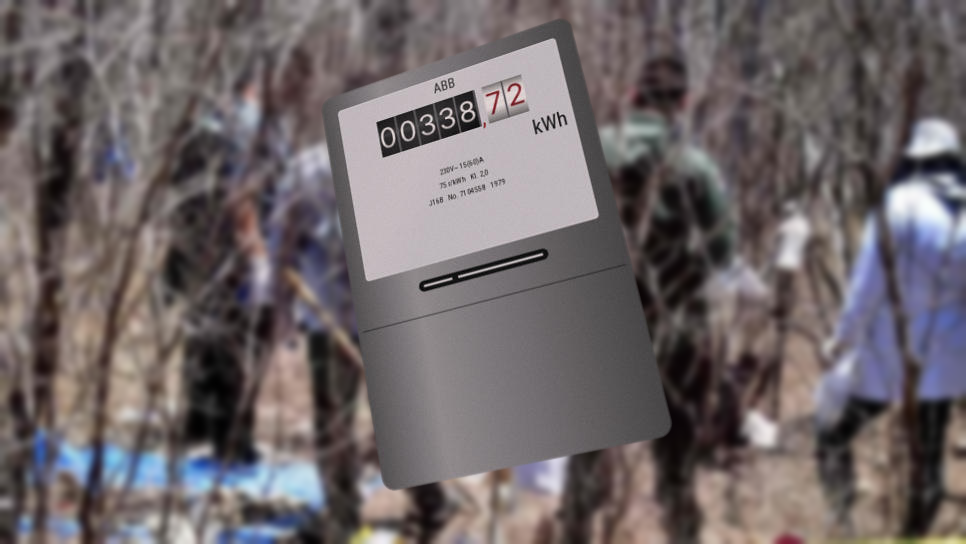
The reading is 338.72kWh
